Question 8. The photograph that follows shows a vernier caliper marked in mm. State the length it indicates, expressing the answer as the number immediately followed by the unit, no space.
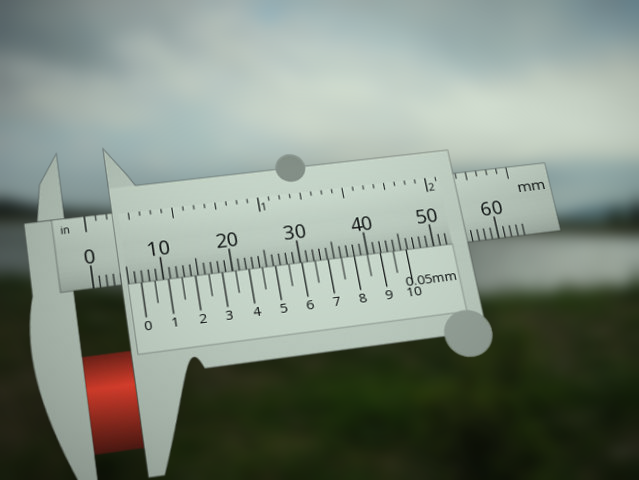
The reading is 6.8mm
